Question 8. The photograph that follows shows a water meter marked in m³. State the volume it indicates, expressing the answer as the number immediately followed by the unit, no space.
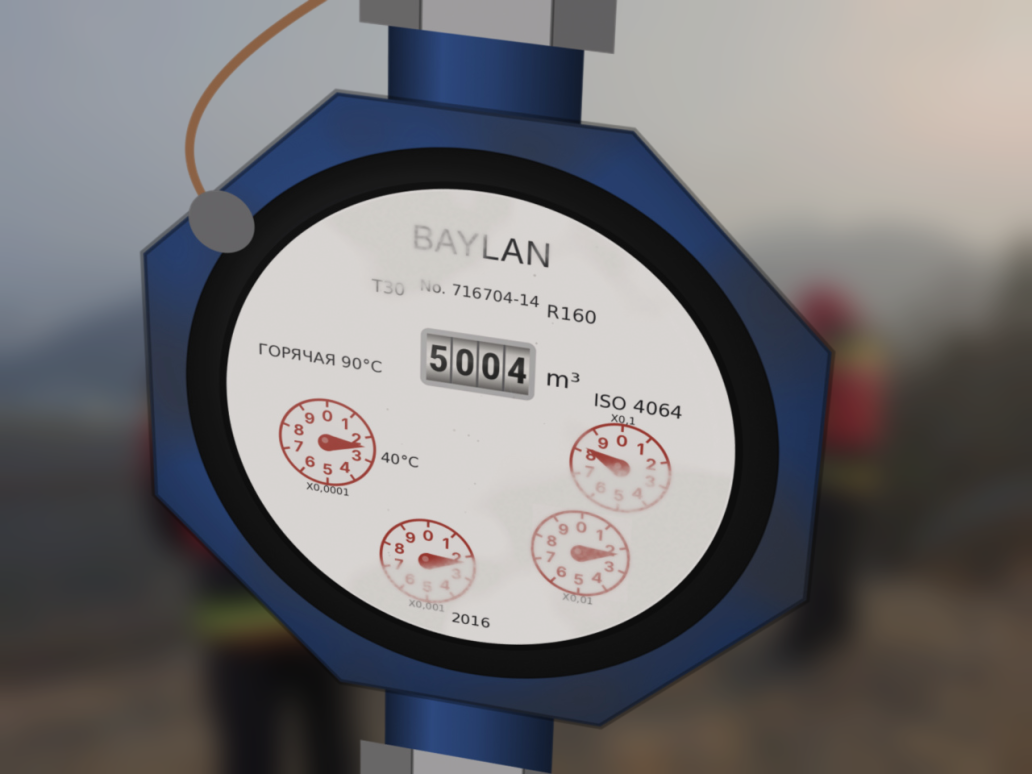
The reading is 5004.8222m³
